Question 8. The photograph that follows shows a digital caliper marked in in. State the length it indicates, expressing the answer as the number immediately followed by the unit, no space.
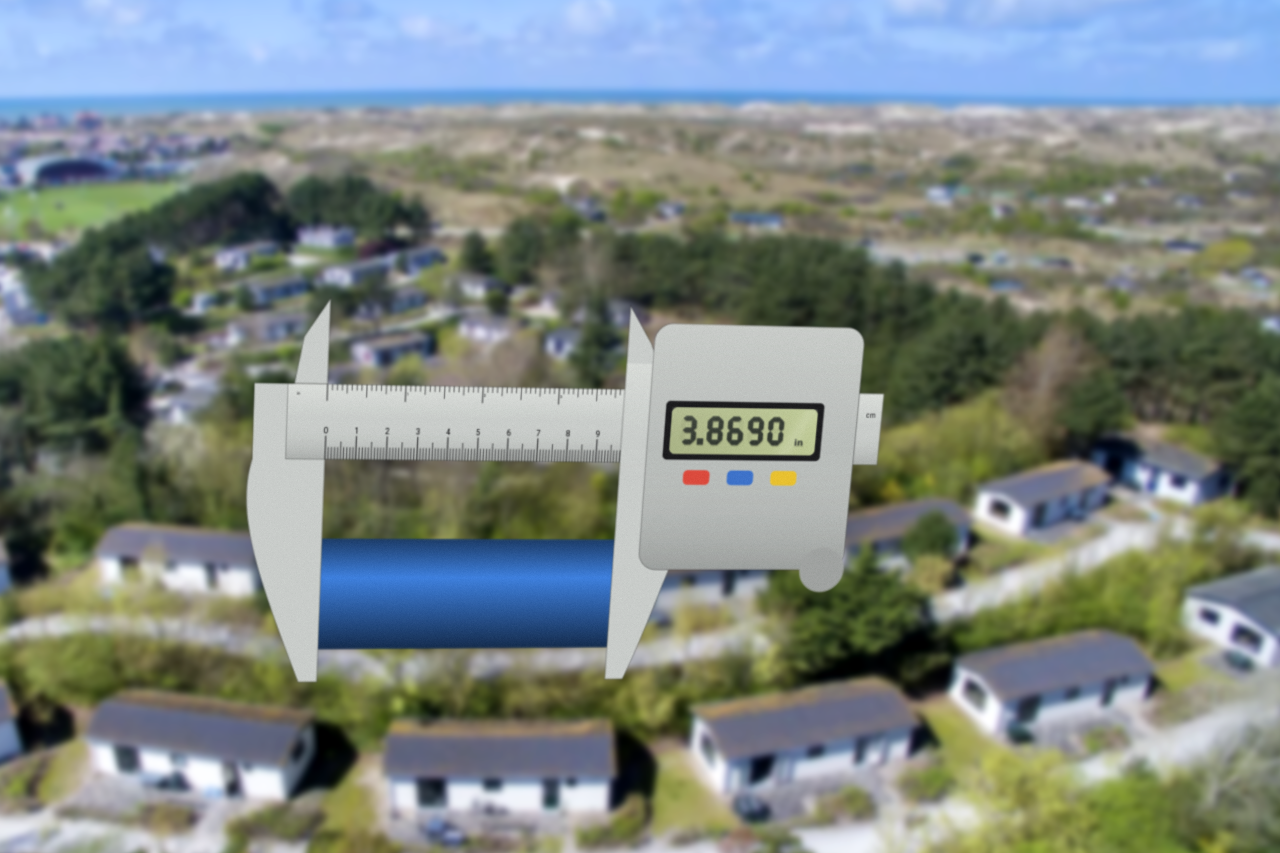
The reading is 3.8690in
